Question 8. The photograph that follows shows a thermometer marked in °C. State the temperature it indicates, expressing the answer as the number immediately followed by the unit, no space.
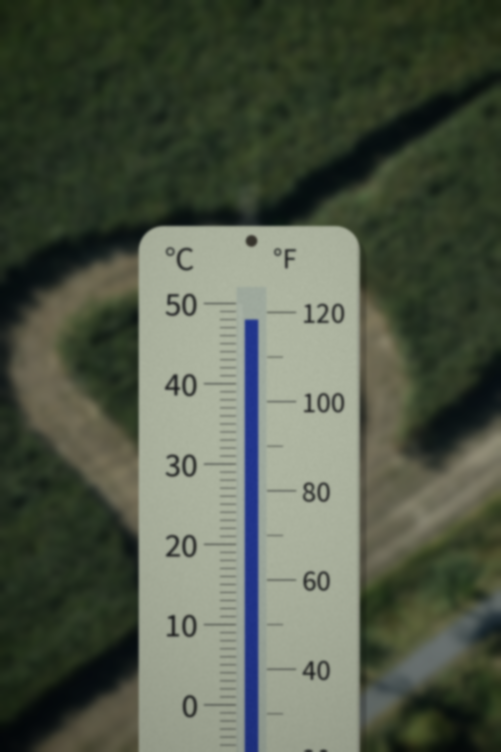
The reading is 48°C
